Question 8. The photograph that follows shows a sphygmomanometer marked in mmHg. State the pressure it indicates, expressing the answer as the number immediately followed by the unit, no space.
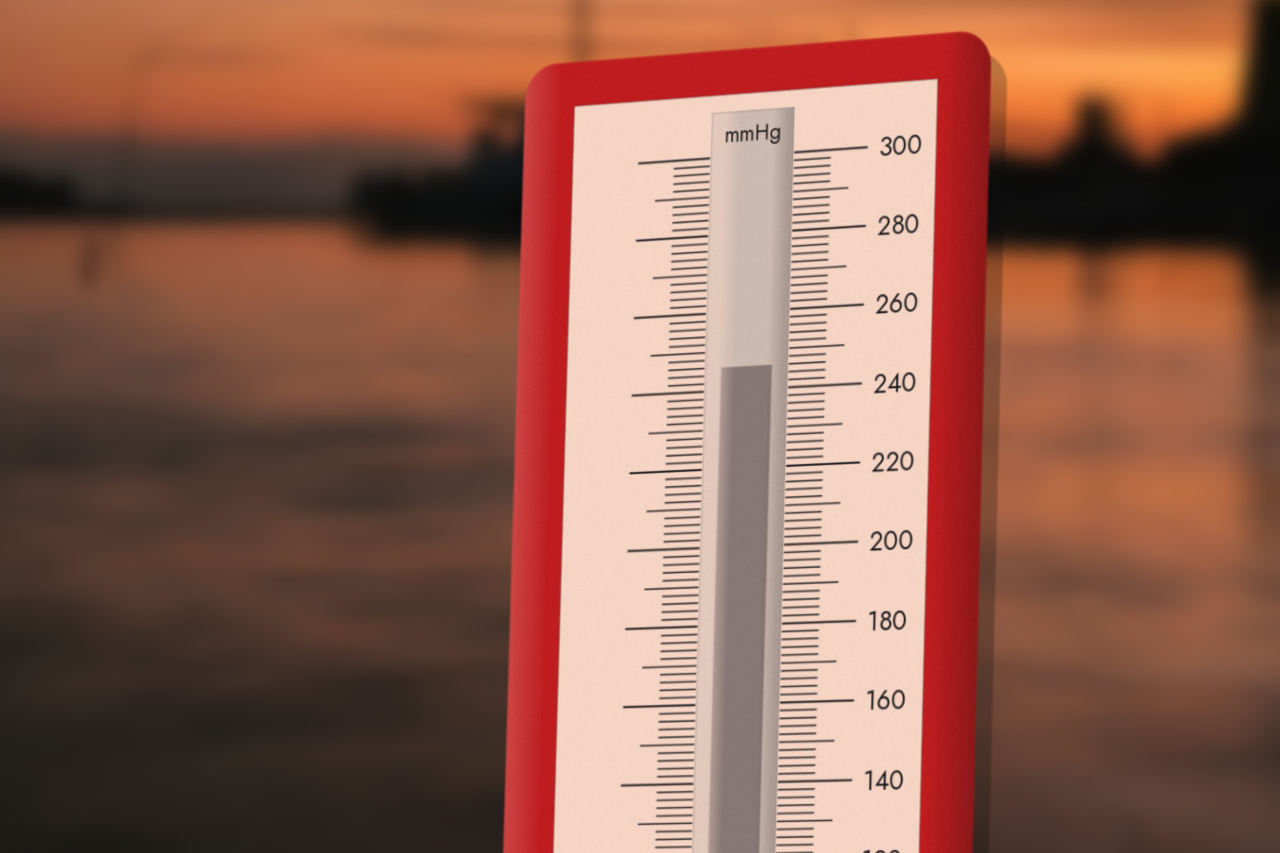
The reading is 246mmHg
